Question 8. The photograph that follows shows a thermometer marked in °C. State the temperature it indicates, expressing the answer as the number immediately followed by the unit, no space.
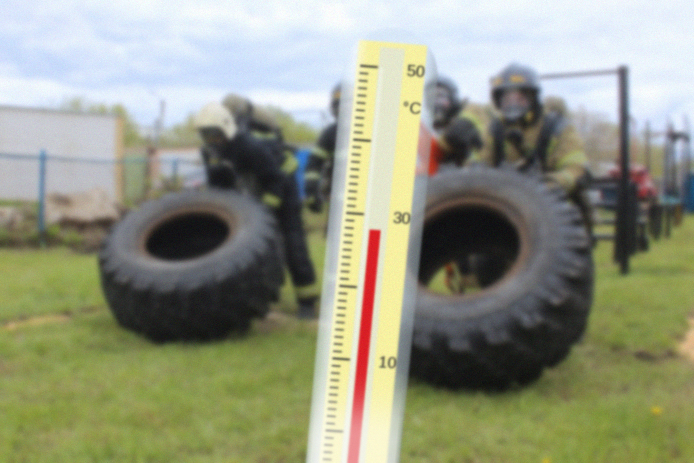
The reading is 28°C
